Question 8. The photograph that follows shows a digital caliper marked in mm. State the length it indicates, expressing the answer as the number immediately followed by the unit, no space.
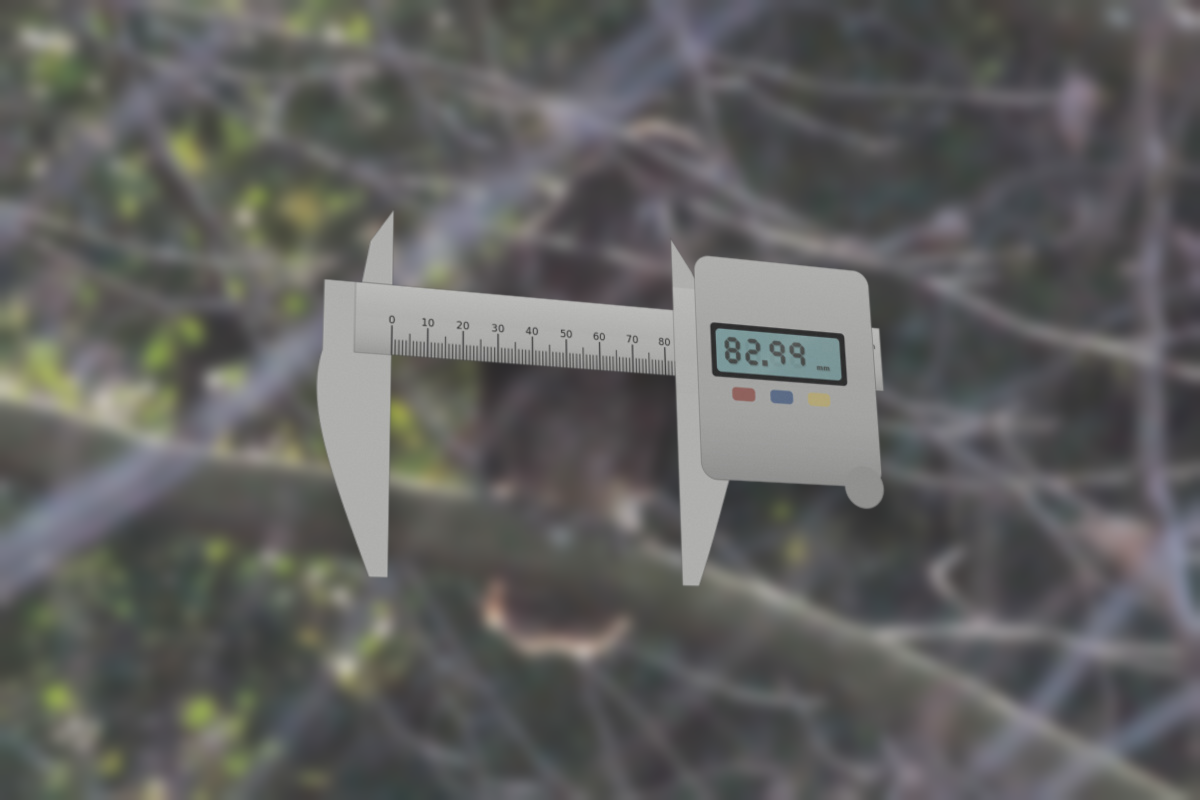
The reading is 82.99mm
